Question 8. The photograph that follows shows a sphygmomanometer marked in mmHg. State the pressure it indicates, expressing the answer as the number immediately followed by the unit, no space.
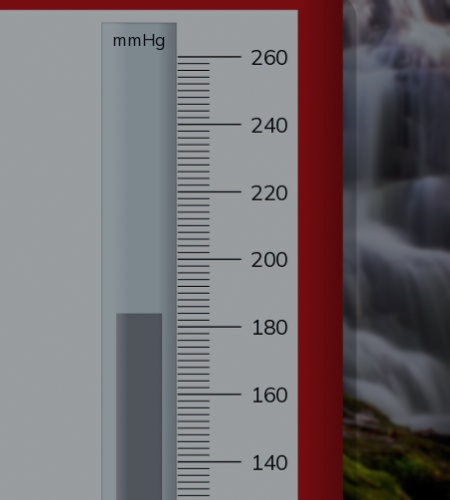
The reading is 184mmHg
